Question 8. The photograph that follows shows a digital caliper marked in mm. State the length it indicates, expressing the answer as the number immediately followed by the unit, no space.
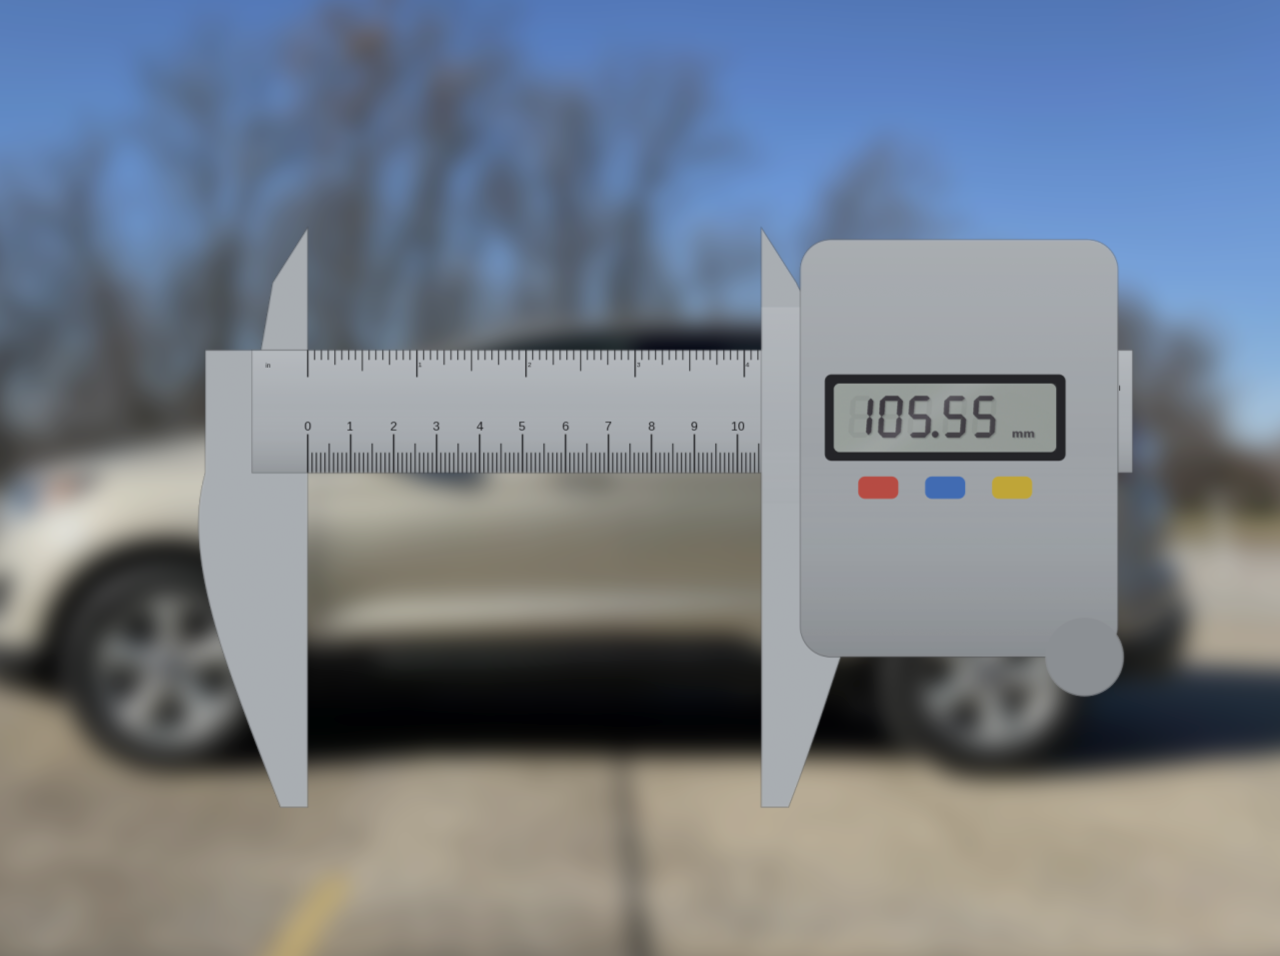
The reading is 105.55mm
